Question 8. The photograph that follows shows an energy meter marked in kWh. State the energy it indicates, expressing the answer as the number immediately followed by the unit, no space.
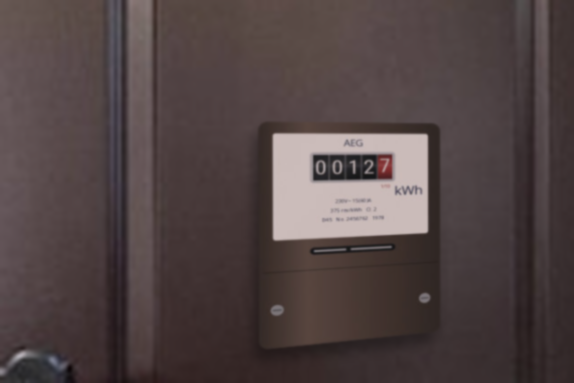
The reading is 12.7kWh
